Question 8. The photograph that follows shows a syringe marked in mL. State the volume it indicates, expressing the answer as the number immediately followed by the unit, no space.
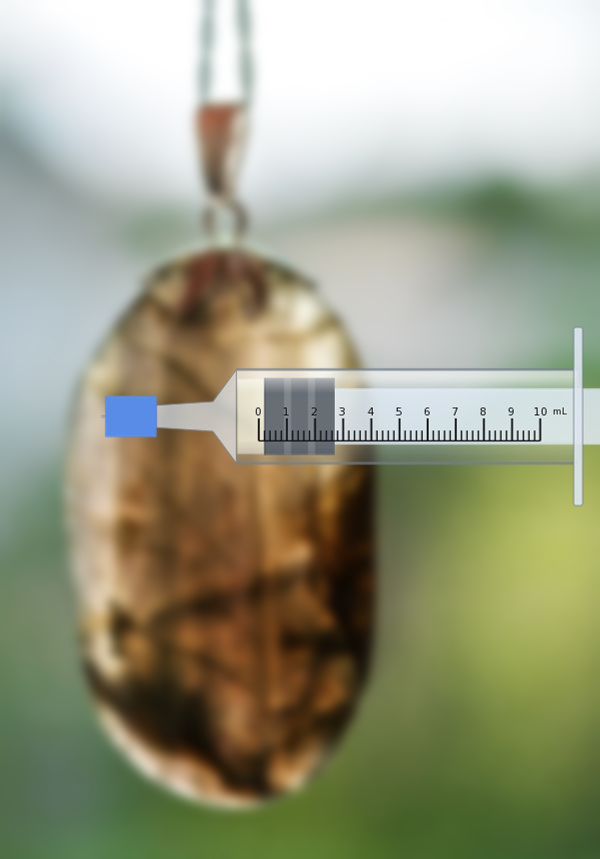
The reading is 0.2mL
